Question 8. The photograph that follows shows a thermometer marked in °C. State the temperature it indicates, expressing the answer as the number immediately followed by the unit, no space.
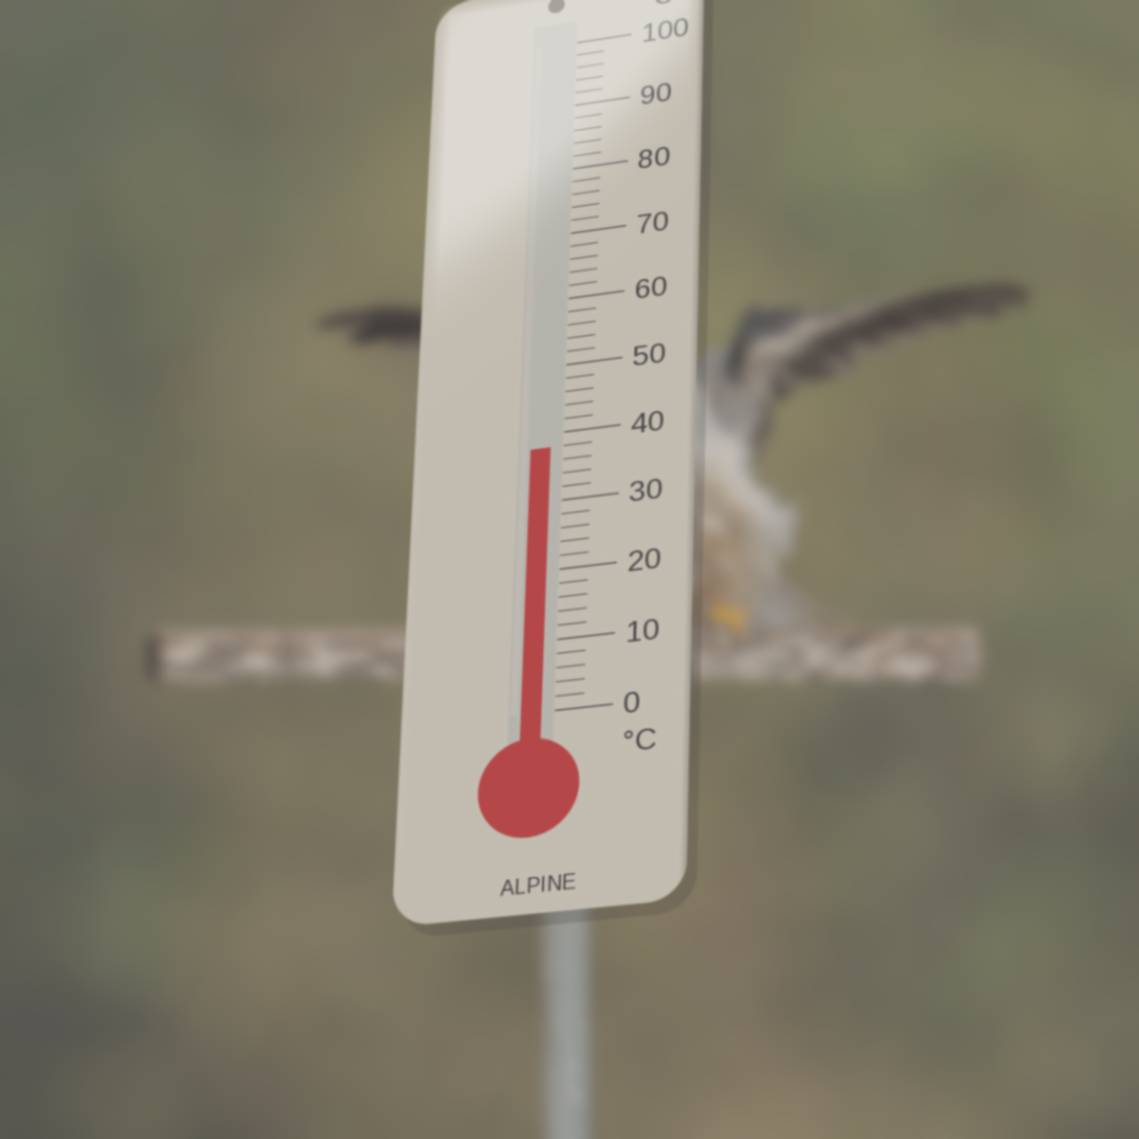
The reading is 38°C
